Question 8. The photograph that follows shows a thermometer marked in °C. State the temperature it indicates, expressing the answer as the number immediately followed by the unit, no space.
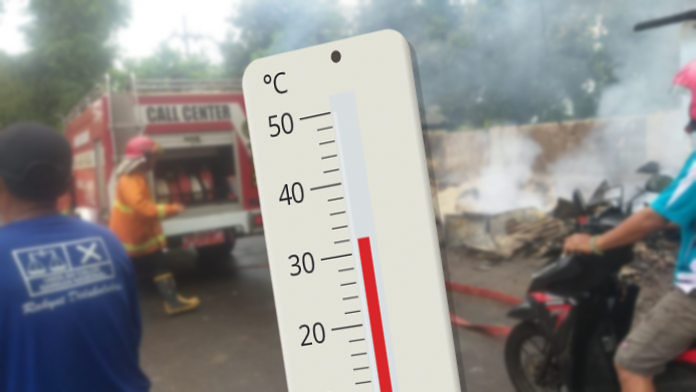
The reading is 32°C
